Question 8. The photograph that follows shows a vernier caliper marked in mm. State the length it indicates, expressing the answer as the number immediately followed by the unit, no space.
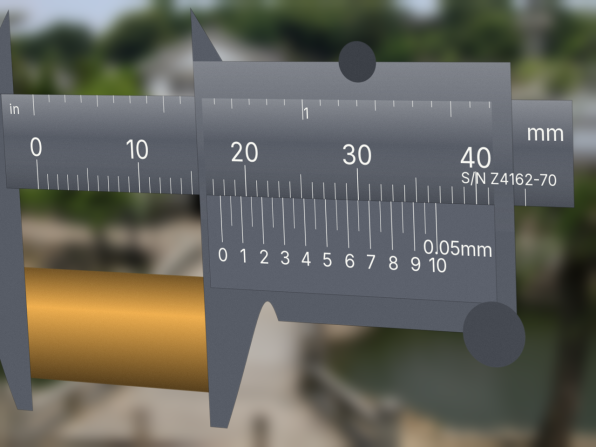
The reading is 17.6mm
